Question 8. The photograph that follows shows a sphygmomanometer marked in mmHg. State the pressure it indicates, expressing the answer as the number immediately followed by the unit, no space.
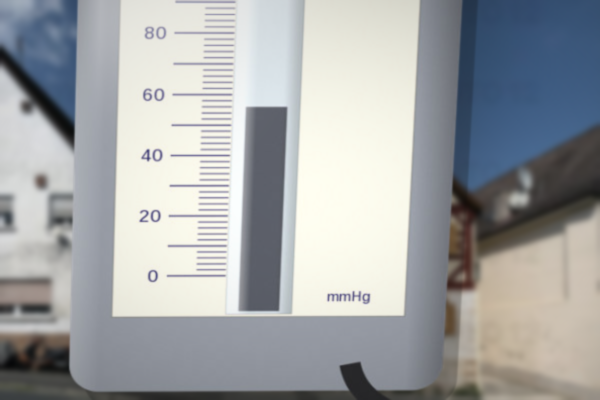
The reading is 56mmHg
